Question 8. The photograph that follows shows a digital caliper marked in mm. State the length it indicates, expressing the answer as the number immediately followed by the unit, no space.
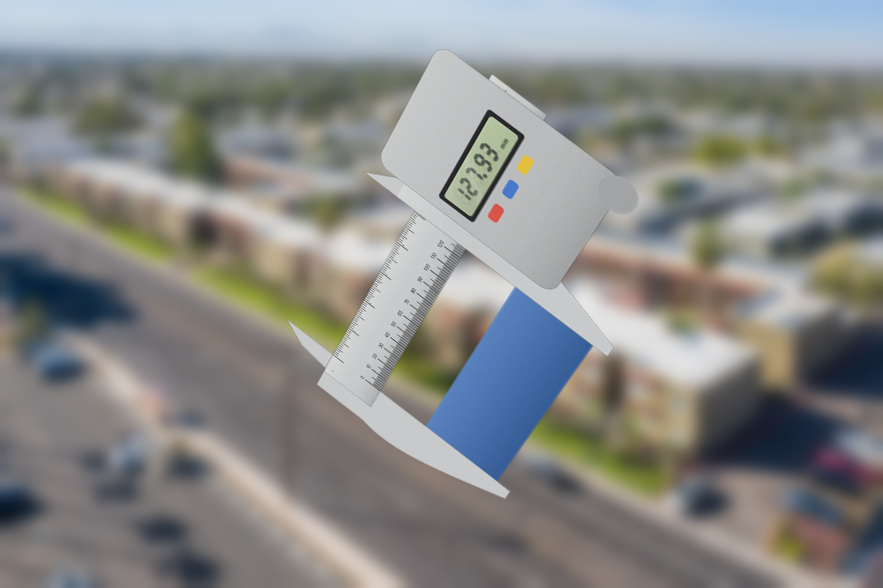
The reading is 127.93mm
